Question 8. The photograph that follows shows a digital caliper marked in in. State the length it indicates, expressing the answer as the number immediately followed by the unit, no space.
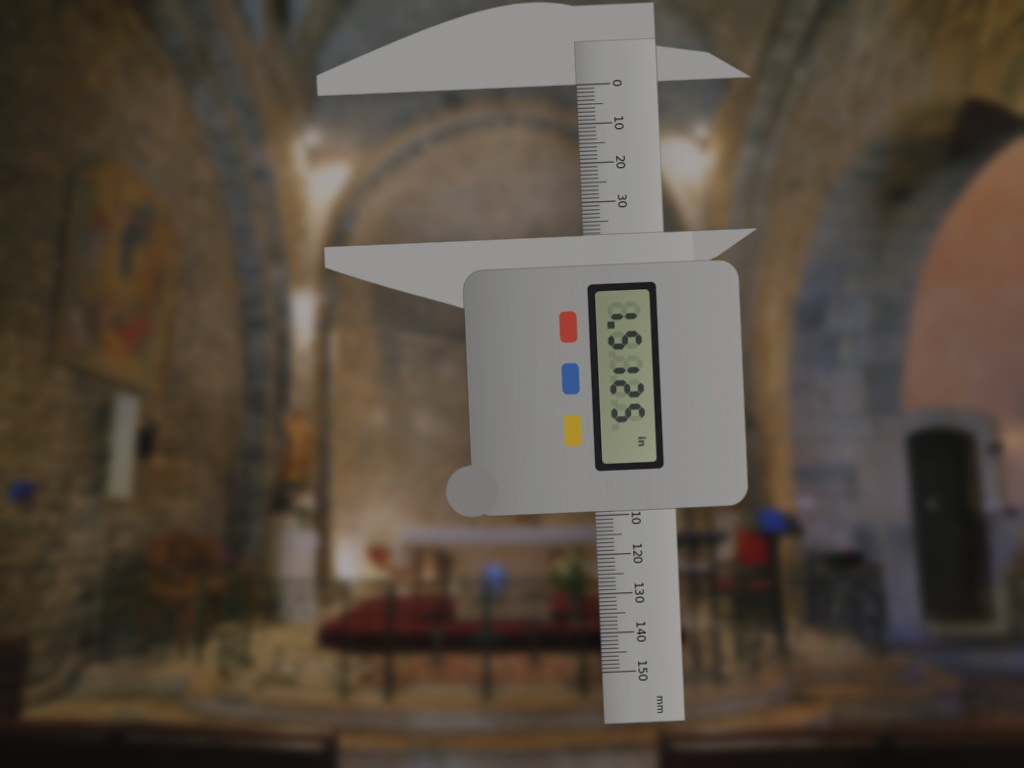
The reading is 1.5125in
